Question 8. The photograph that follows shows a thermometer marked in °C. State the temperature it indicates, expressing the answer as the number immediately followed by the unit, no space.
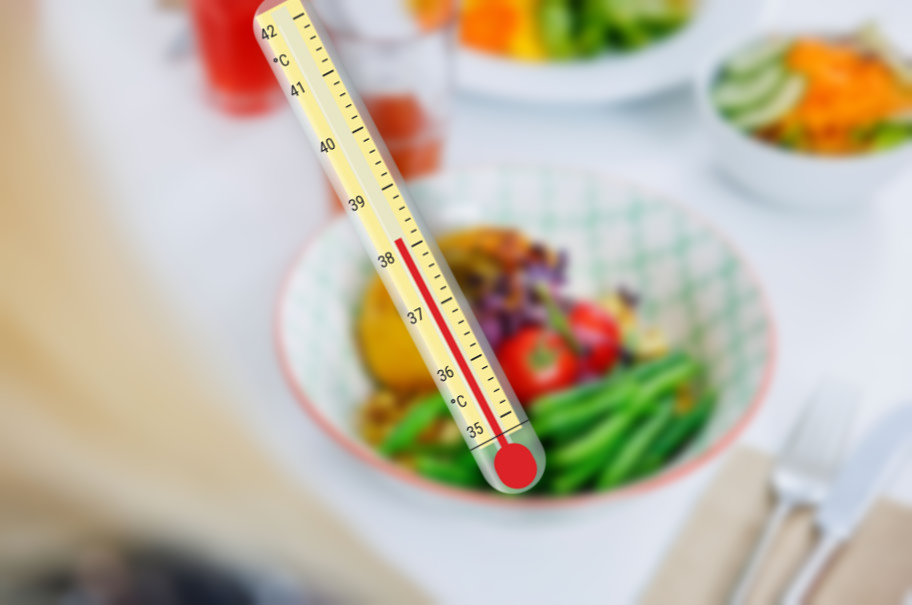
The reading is 38.2°C
